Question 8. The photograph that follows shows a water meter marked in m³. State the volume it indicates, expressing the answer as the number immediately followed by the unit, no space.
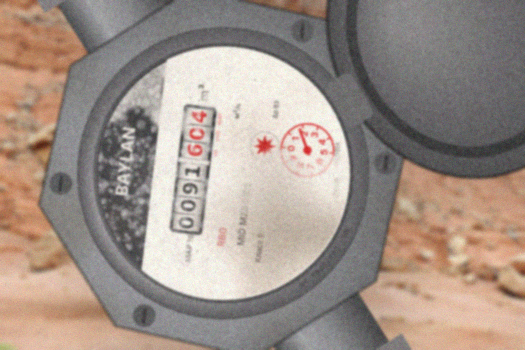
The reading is 91.6041m³
